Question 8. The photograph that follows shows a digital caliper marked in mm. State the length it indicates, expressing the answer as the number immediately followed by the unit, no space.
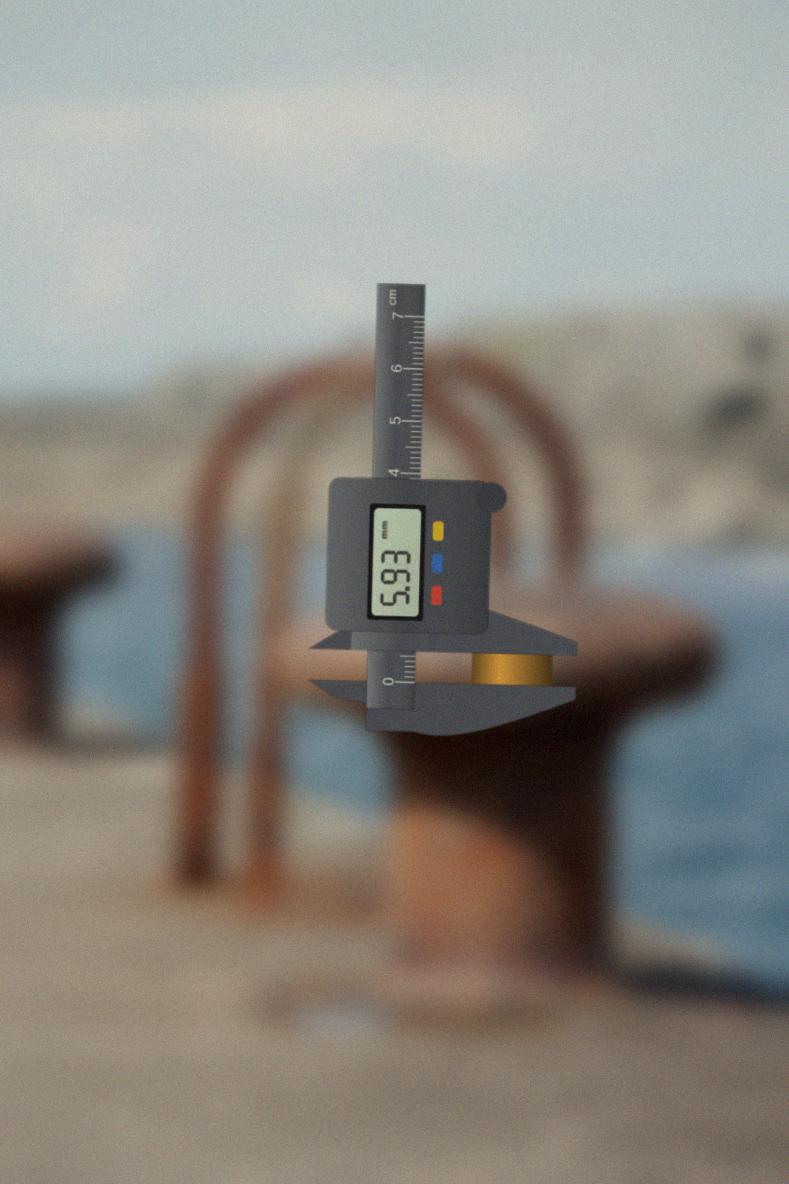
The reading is 5.93mm
